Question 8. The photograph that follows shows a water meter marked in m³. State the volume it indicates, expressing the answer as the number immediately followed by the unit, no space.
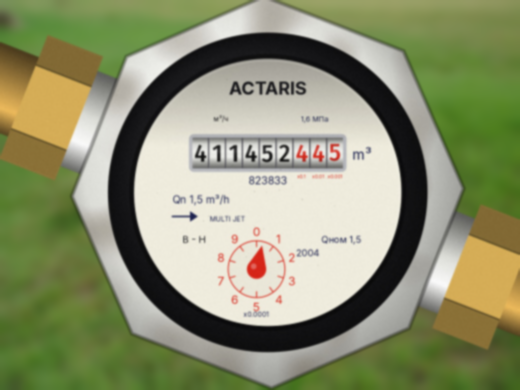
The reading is 411452.4450m³
